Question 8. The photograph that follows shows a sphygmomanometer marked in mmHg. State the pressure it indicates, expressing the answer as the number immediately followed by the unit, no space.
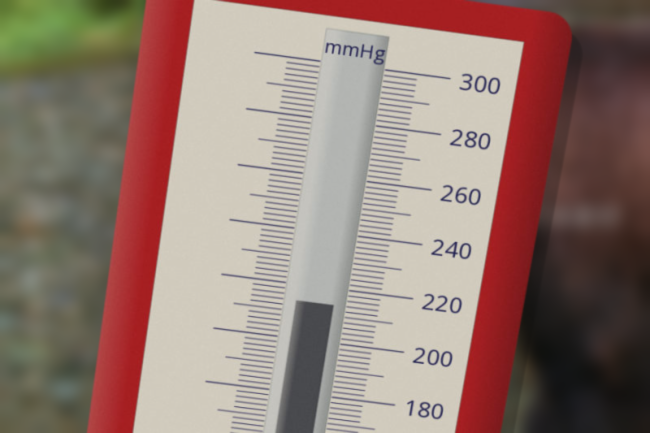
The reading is 214mmHg
